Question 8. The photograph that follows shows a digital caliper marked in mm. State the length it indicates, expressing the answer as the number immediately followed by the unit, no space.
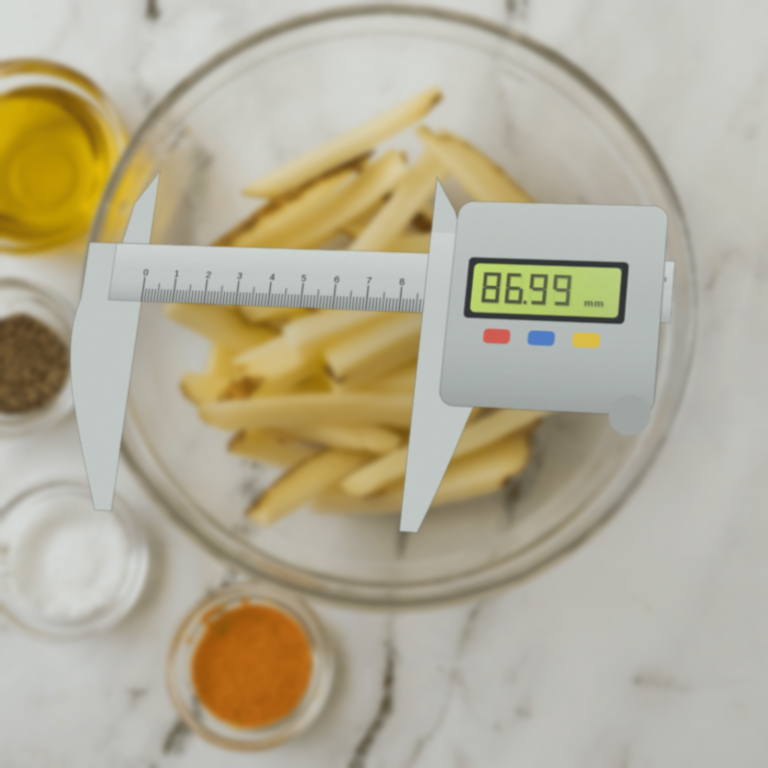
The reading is 86.99mm
